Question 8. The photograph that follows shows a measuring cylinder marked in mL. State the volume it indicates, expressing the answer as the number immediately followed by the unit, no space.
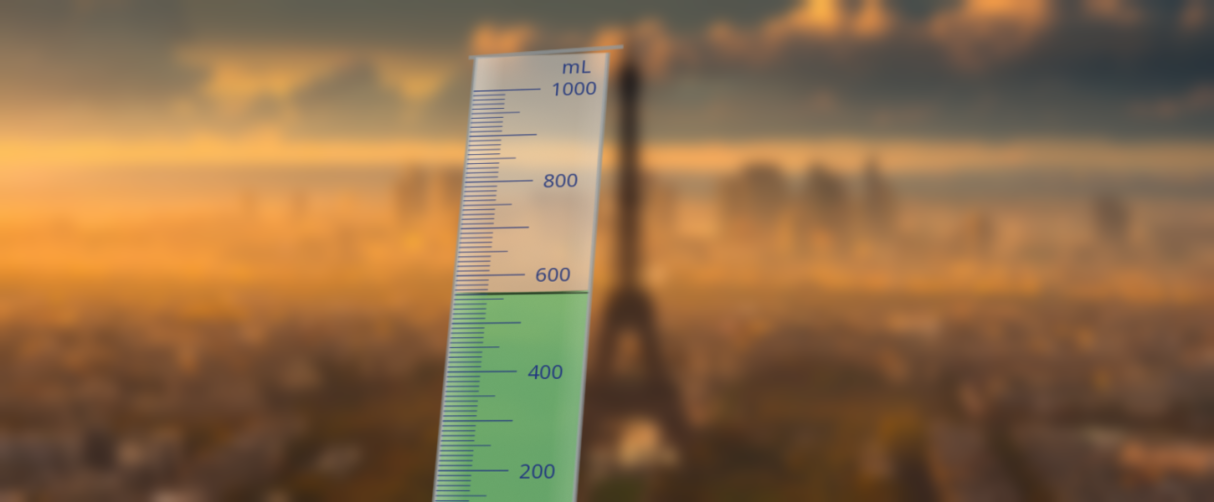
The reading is 560mL
